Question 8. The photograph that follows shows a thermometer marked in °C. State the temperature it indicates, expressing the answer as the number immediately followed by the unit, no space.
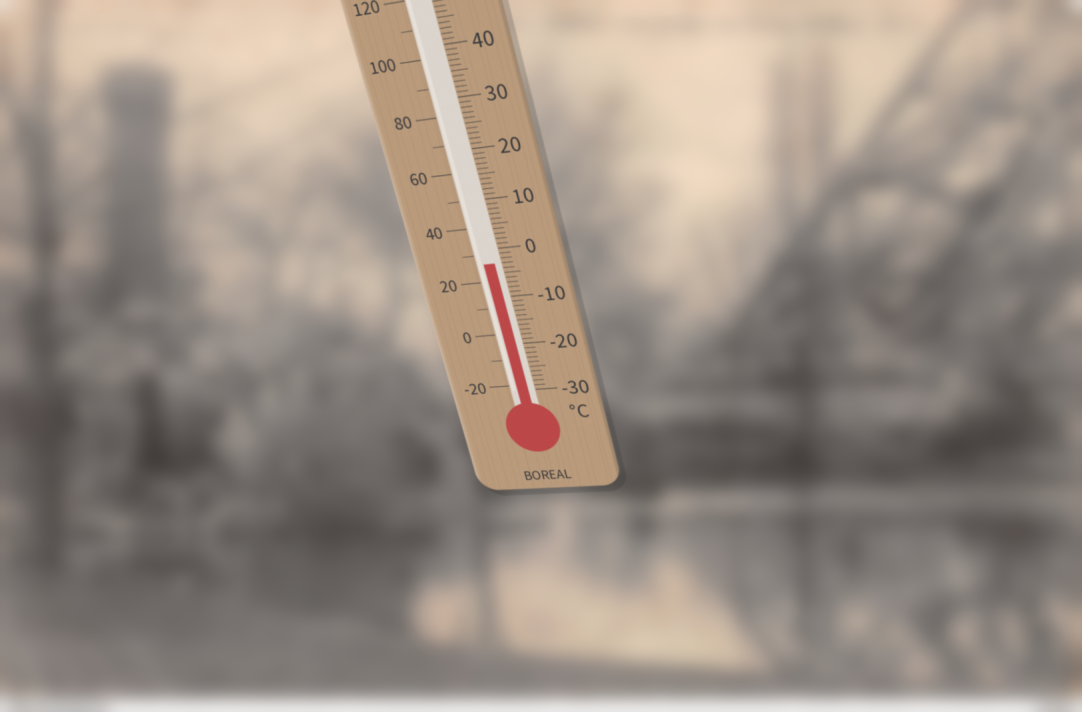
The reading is -3°C
